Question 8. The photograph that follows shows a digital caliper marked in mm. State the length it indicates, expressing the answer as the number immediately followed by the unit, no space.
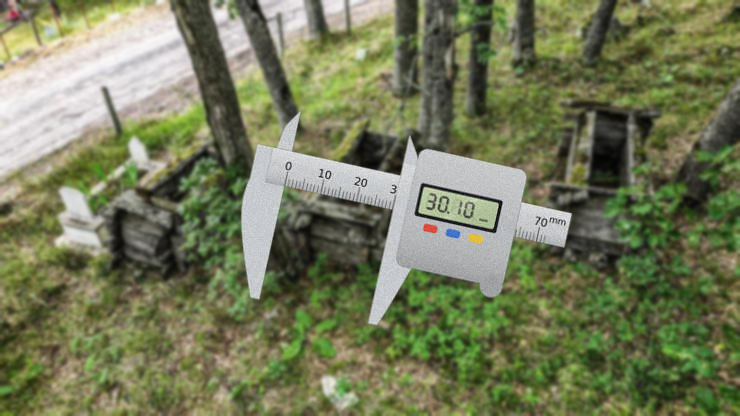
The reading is 30.10mm
